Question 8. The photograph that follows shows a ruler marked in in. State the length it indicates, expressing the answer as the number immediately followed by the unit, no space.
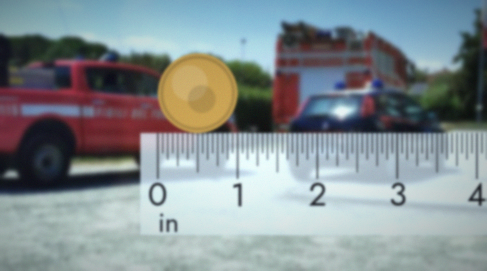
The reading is 1in
